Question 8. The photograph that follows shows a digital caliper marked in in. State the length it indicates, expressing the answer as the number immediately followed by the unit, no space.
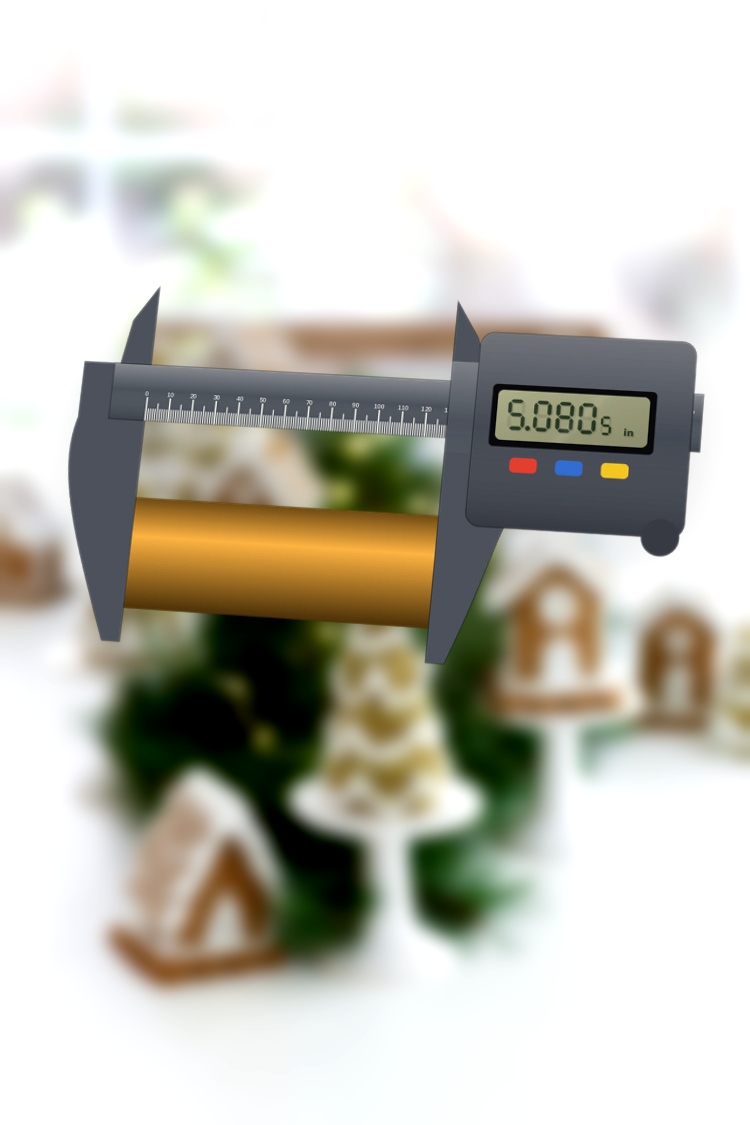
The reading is 5.0805in
